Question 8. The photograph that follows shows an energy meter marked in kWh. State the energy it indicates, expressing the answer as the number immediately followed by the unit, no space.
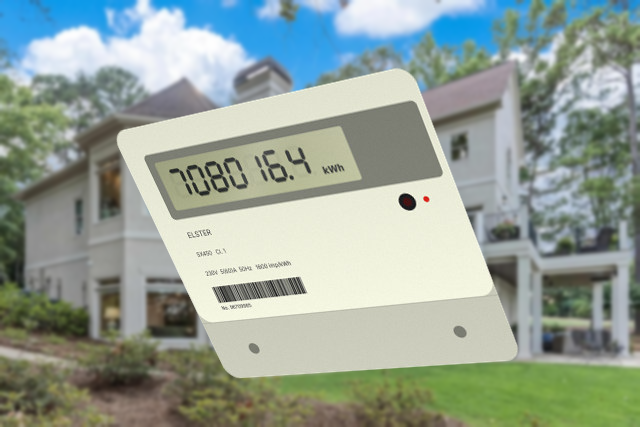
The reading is 708016.4kWh
